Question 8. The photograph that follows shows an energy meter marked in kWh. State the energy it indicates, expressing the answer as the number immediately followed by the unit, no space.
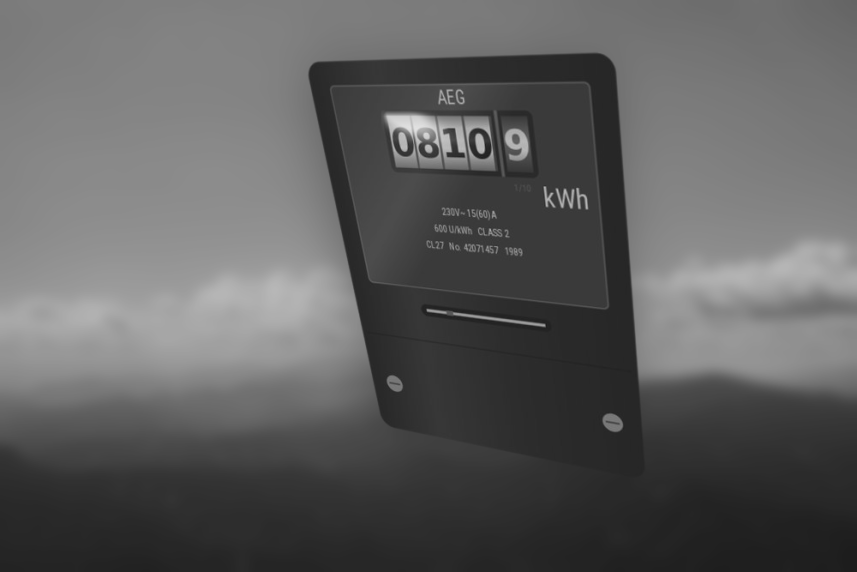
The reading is 810.9kWh
